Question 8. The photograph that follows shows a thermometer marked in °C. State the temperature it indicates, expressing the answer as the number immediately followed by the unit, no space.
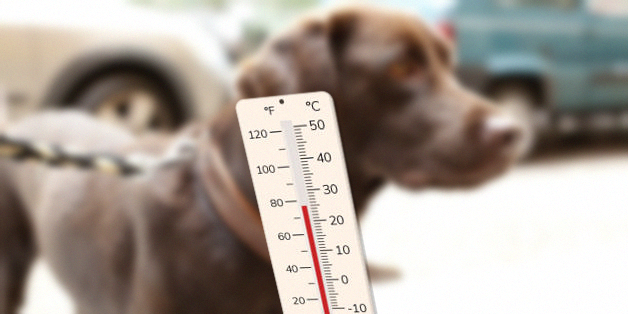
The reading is 25°C
